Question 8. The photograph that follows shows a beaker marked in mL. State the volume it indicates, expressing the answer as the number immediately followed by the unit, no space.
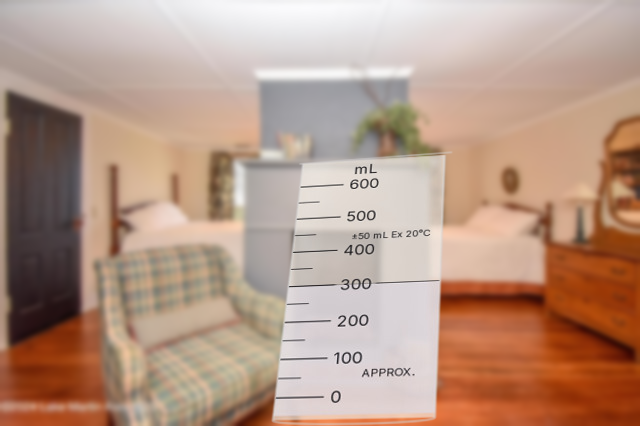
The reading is 300mL
